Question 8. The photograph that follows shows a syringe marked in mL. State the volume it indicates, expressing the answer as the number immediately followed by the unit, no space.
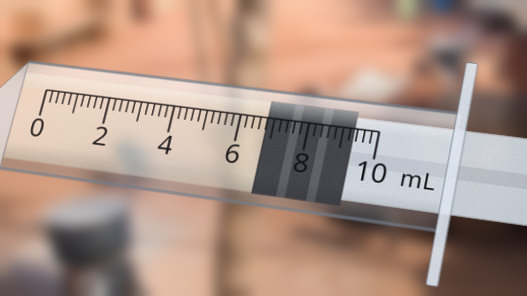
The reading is 6.8mL
